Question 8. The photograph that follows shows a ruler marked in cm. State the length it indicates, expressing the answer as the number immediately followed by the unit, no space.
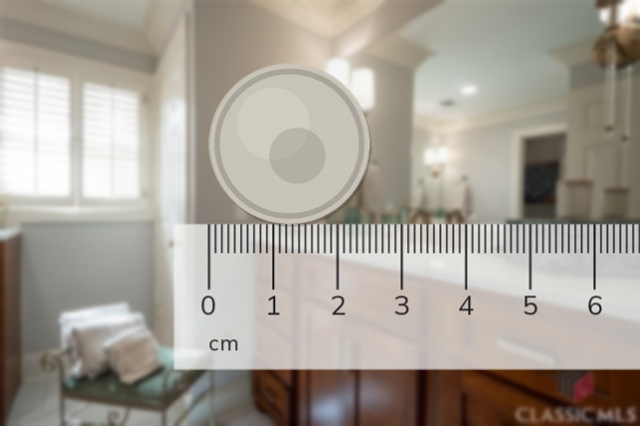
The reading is 2.5cm
